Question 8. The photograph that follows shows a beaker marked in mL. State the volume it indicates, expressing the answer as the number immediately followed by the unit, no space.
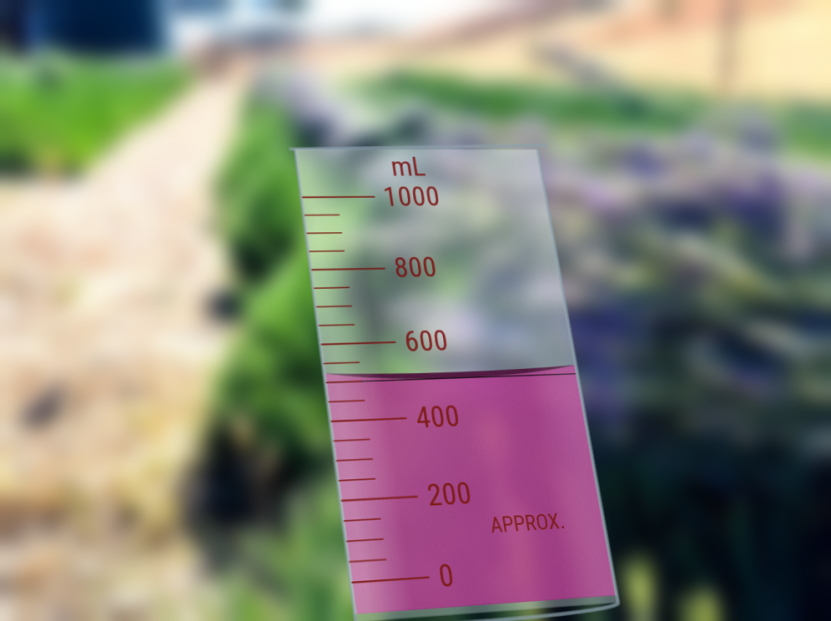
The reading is 500mL
